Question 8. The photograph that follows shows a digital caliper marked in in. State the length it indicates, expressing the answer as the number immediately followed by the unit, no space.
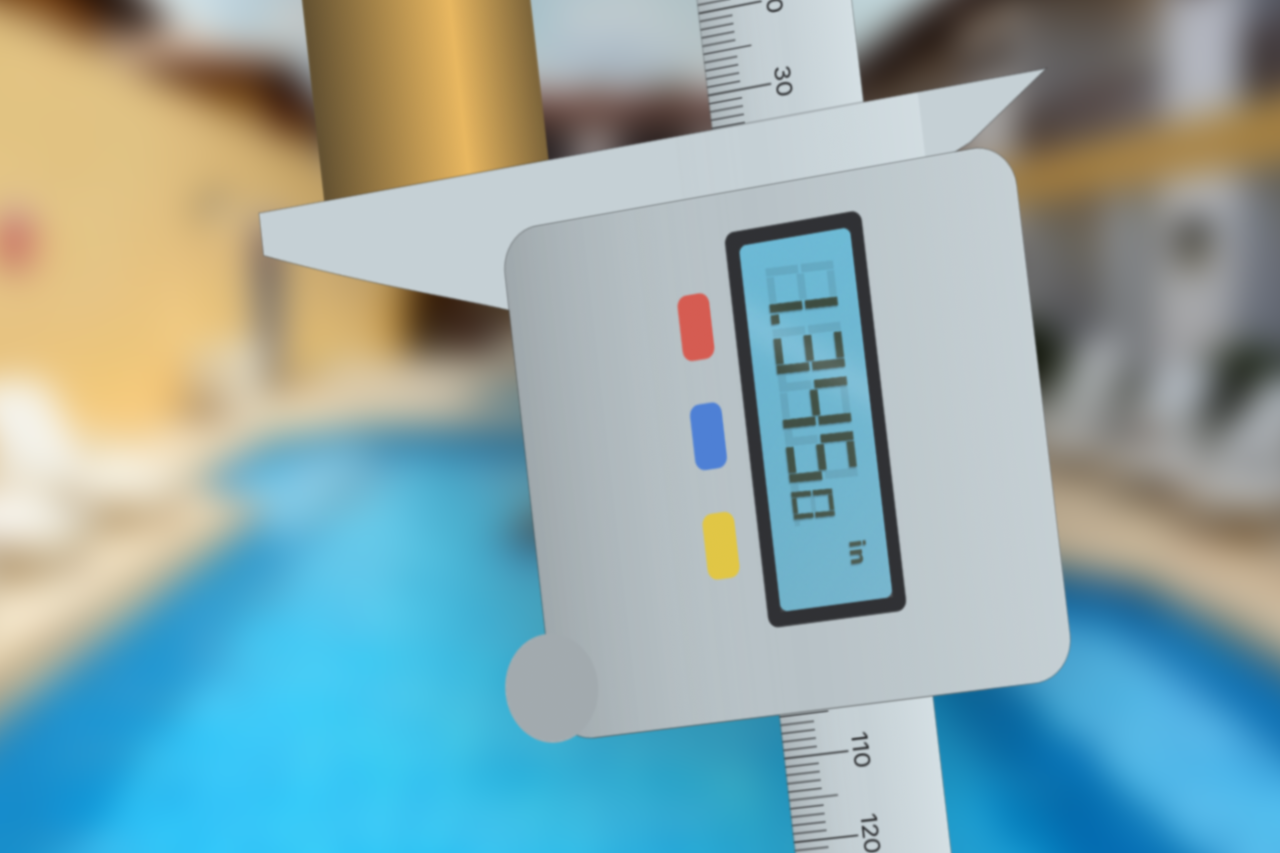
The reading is 1.3450in
